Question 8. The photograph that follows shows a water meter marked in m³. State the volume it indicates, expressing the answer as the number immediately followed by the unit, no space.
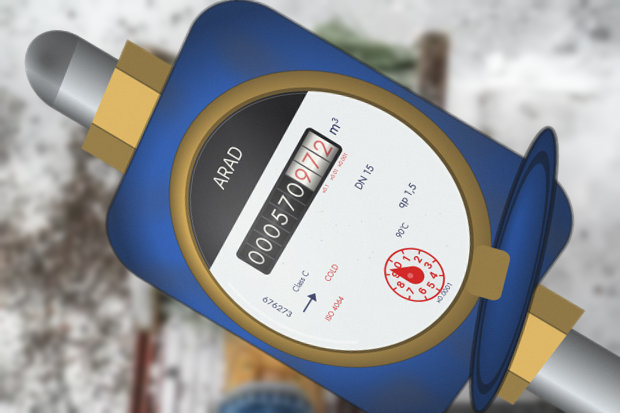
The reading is 570.9719m³
